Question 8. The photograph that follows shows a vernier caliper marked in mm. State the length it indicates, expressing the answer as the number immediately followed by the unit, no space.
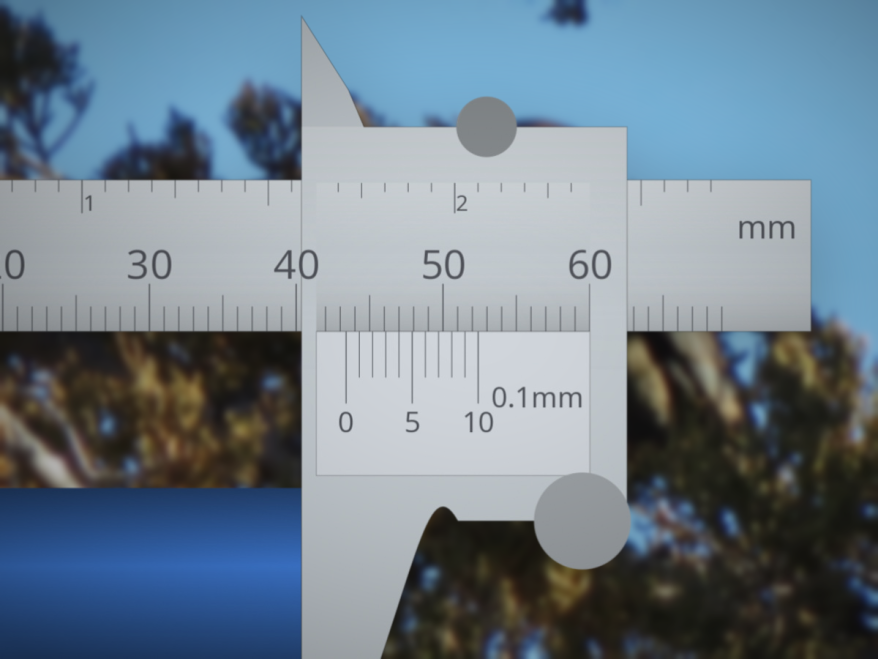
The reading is 43.4mm
